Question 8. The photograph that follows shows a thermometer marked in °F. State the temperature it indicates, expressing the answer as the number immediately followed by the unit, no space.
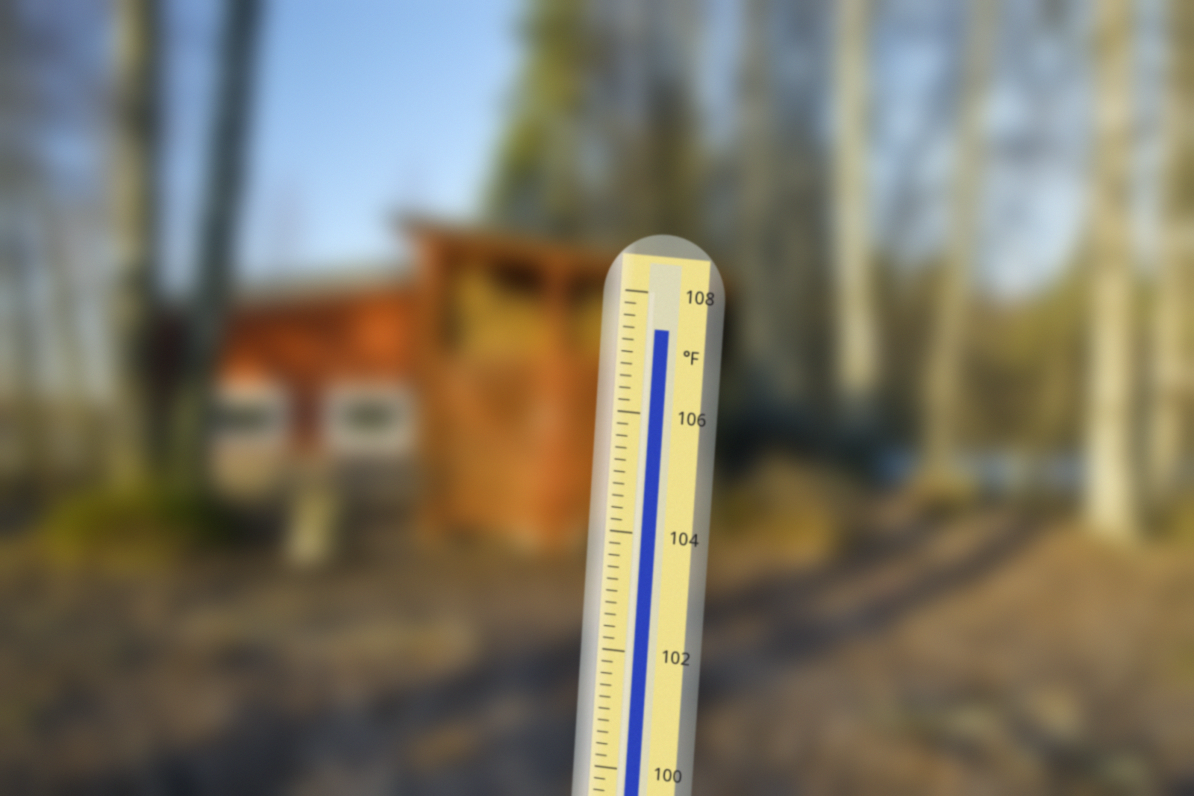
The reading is 107.4°F
